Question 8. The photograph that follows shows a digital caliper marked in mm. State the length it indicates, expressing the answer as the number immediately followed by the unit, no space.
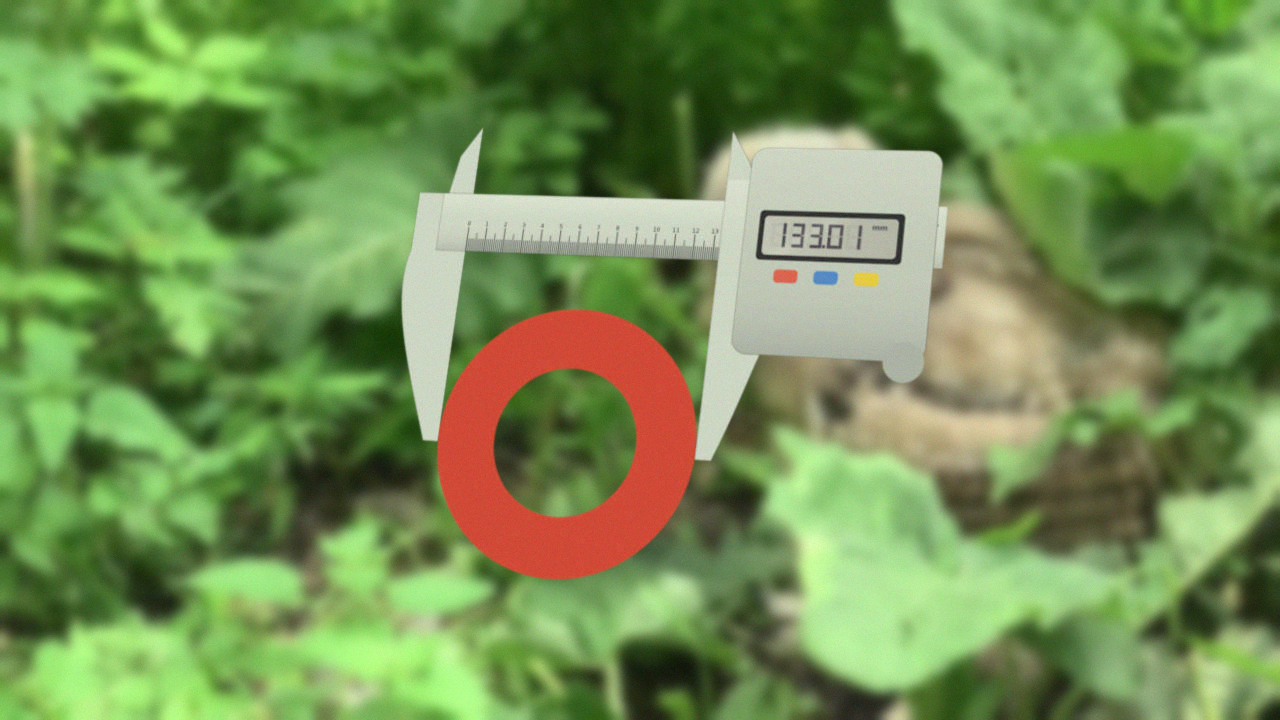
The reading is 133.01mm
